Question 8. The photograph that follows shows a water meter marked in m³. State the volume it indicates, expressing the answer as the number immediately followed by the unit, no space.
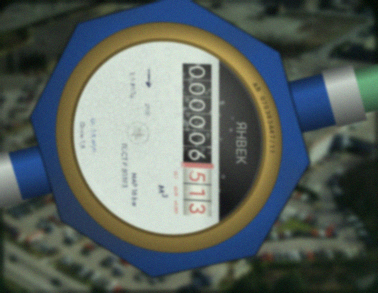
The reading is 6.513m³
